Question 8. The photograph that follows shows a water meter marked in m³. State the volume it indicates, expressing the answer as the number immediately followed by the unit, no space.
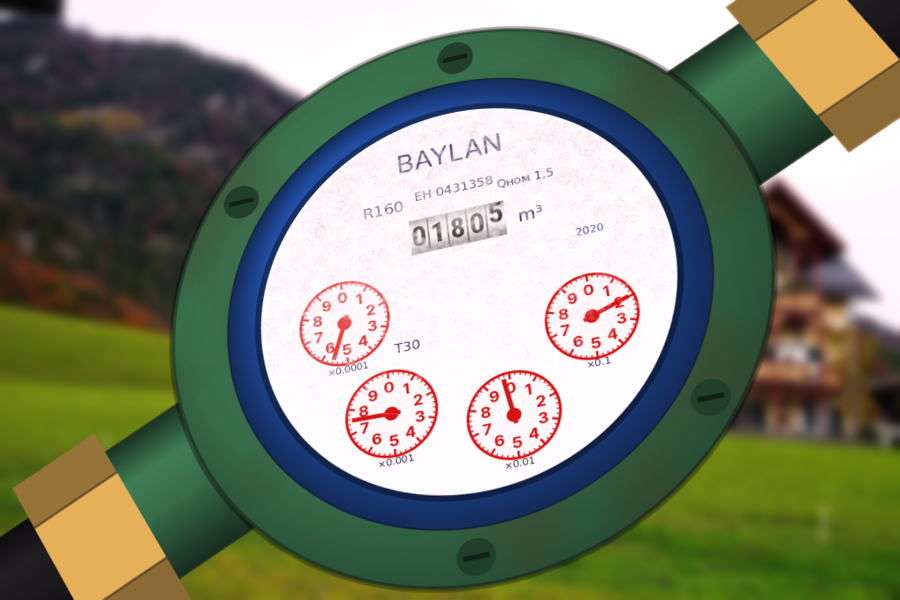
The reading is 1805.1975m³
